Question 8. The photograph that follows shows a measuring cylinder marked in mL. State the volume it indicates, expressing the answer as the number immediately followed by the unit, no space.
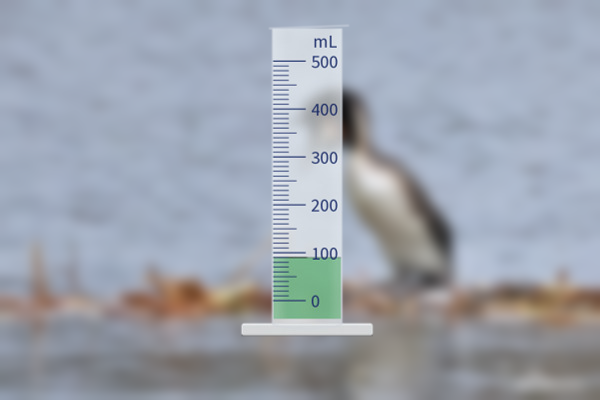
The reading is 90mL
